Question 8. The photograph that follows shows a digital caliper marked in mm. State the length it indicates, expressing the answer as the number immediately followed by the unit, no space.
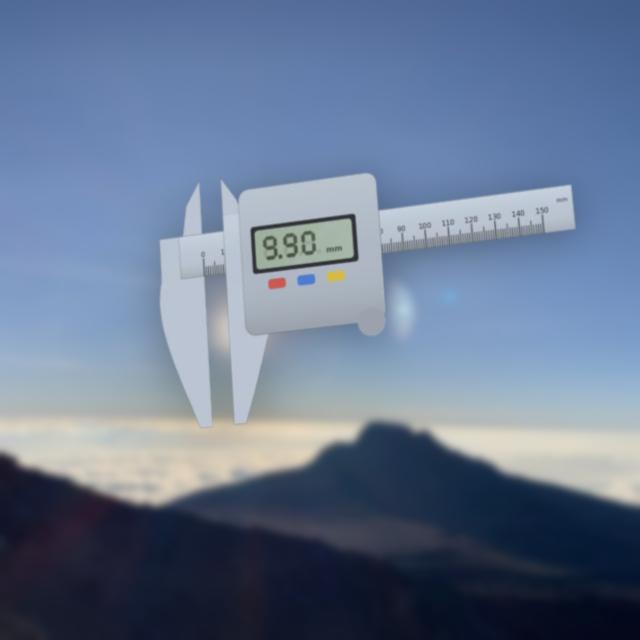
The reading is 9.90mm
